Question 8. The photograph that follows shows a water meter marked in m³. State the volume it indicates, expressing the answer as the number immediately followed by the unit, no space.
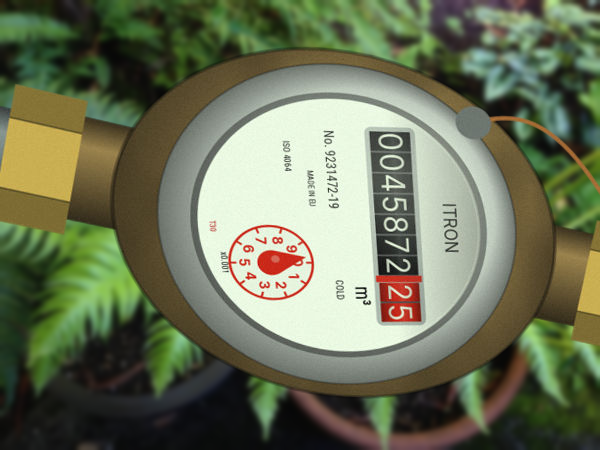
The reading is 45872.249m³
